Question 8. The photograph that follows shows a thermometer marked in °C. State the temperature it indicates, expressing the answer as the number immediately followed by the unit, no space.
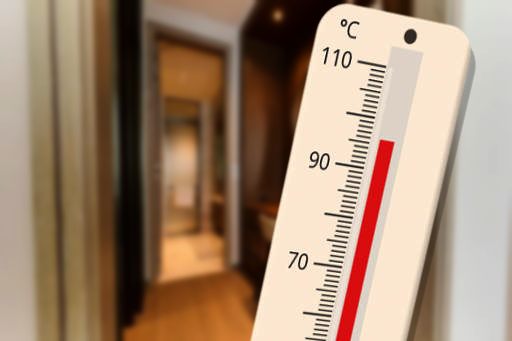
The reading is 96°C
